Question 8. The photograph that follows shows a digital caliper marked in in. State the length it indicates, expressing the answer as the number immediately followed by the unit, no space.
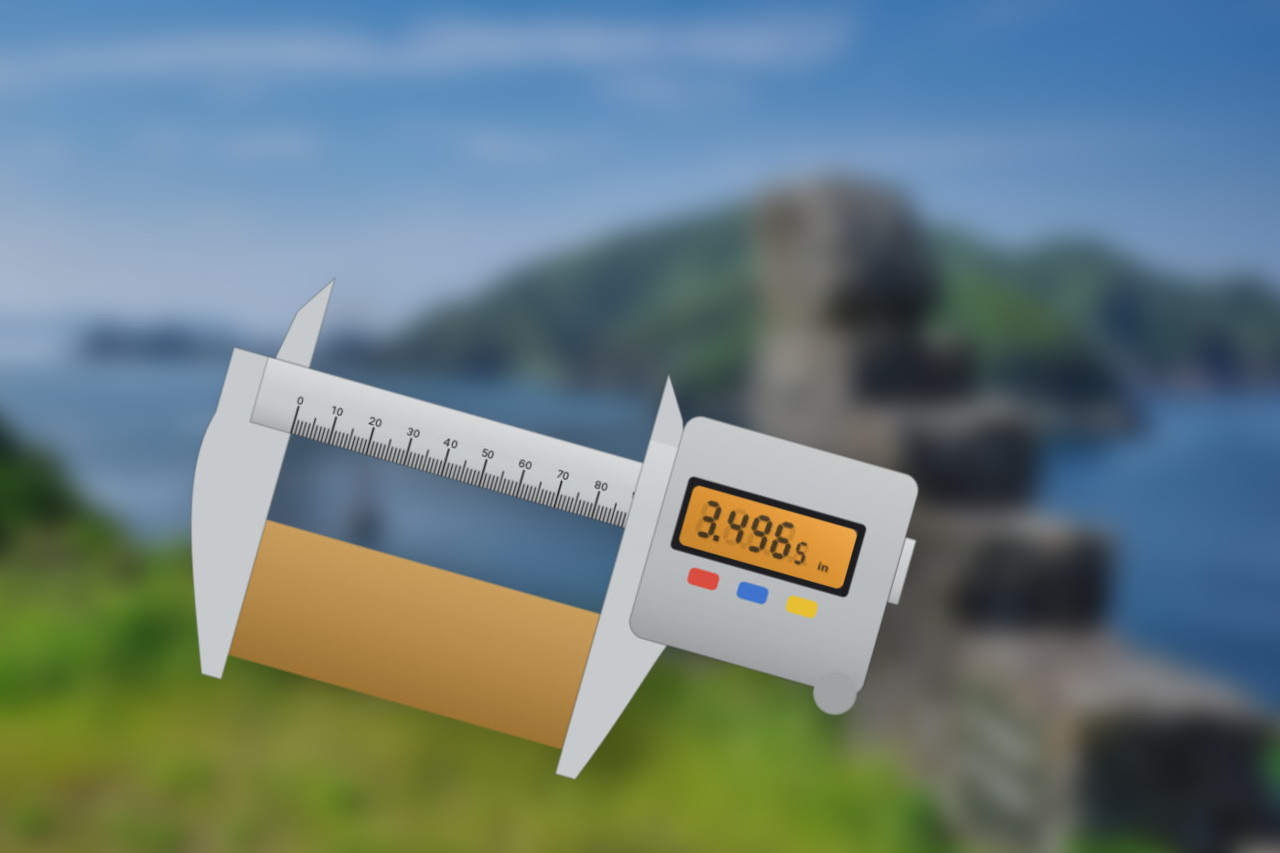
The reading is 3.4965in
